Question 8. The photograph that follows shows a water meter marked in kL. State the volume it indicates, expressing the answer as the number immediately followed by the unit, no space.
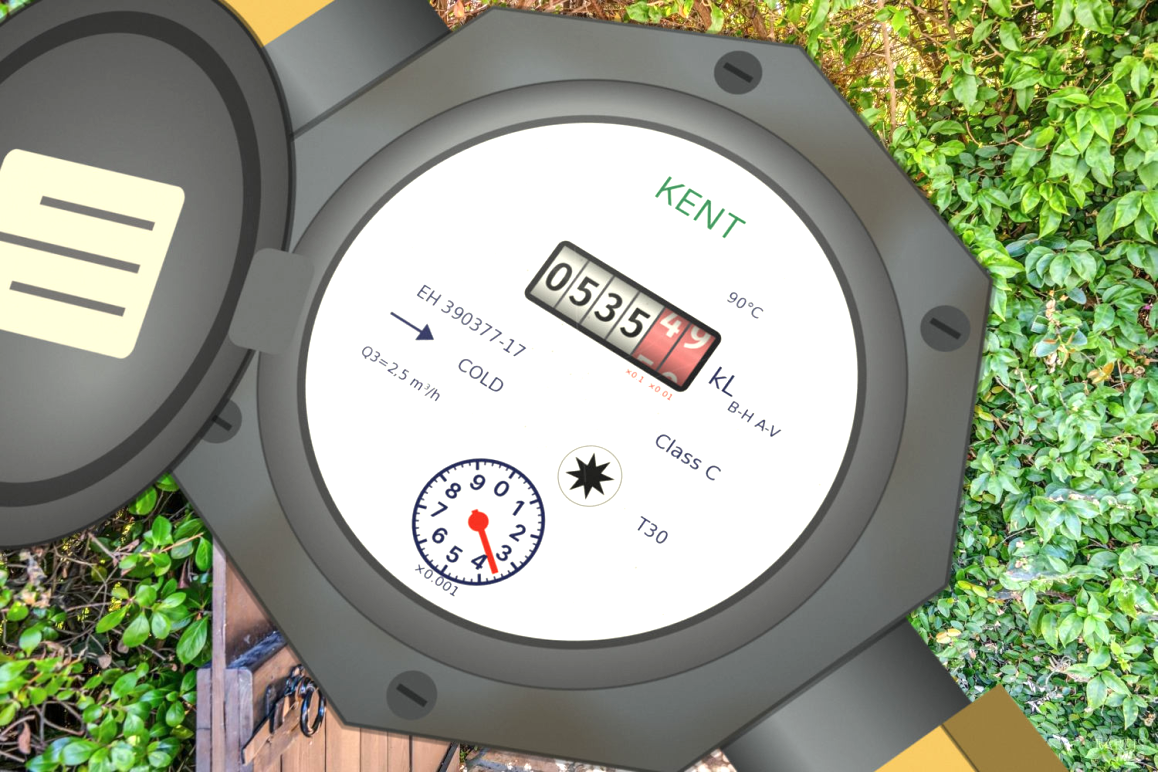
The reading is 535.493kL
